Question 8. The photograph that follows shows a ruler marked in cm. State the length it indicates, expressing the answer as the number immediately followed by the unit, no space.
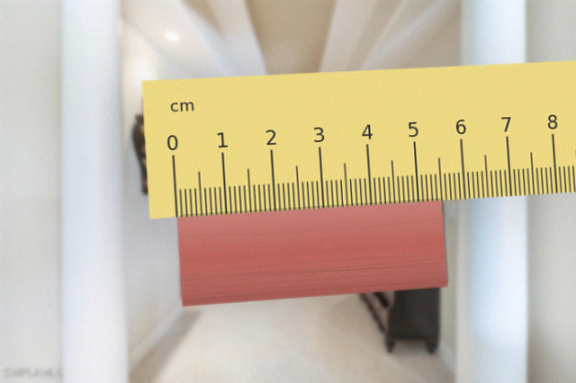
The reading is 5.5cm
